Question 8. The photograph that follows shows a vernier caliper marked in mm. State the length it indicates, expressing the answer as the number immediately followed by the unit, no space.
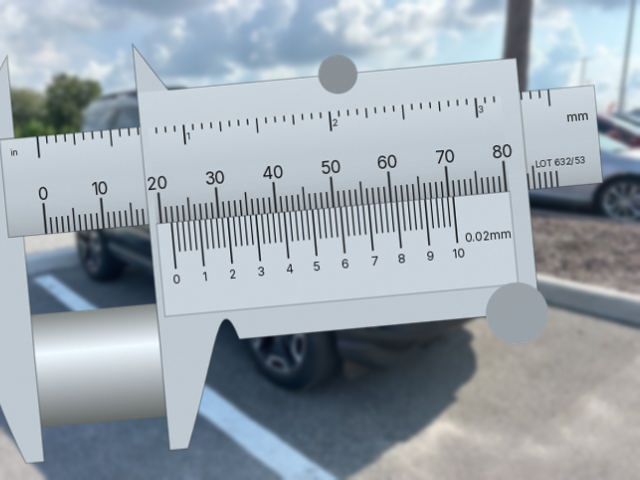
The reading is 21.8mm
